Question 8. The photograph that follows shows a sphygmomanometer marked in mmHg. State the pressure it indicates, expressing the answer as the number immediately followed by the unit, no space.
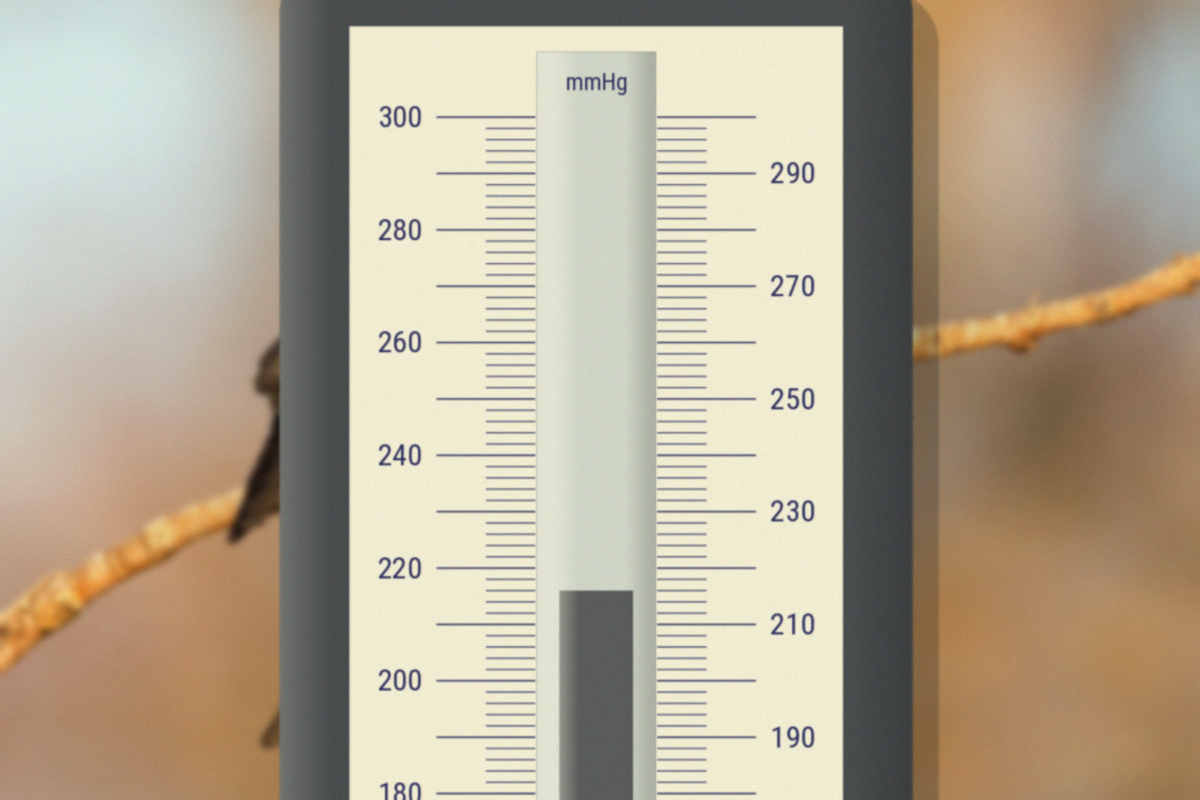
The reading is 216mmHg
